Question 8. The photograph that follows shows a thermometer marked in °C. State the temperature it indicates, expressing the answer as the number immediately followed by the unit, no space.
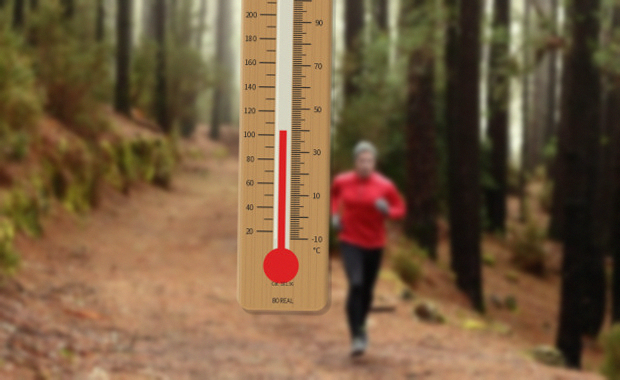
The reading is 40°C
